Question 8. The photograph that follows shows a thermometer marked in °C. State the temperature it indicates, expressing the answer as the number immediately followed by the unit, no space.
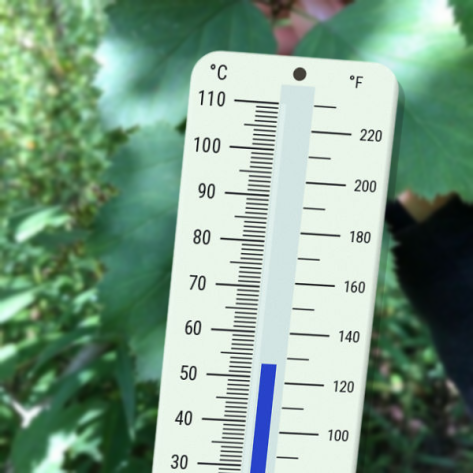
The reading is 53°C
